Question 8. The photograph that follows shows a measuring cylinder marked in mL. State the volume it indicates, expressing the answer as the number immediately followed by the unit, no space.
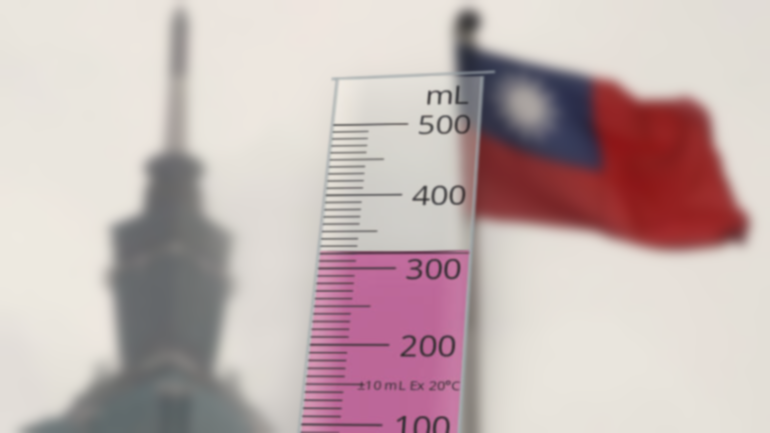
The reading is 320mL
